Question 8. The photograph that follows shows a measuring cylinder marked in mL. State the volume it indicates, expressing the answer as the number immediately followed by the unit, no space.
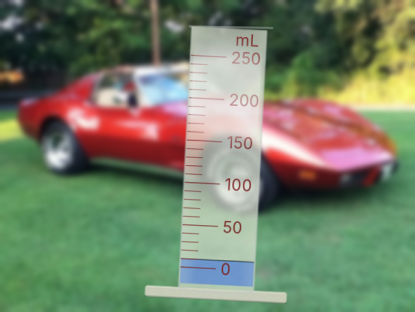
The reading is 10mL
